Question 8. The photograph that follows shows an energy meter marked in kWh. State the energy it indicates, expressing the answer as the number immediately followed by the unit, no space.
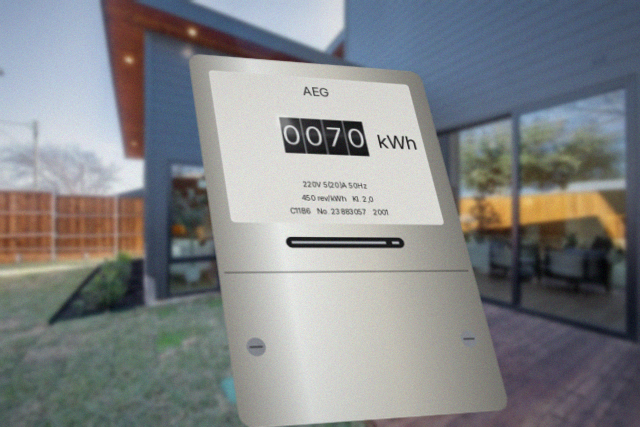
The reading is 70kWh
